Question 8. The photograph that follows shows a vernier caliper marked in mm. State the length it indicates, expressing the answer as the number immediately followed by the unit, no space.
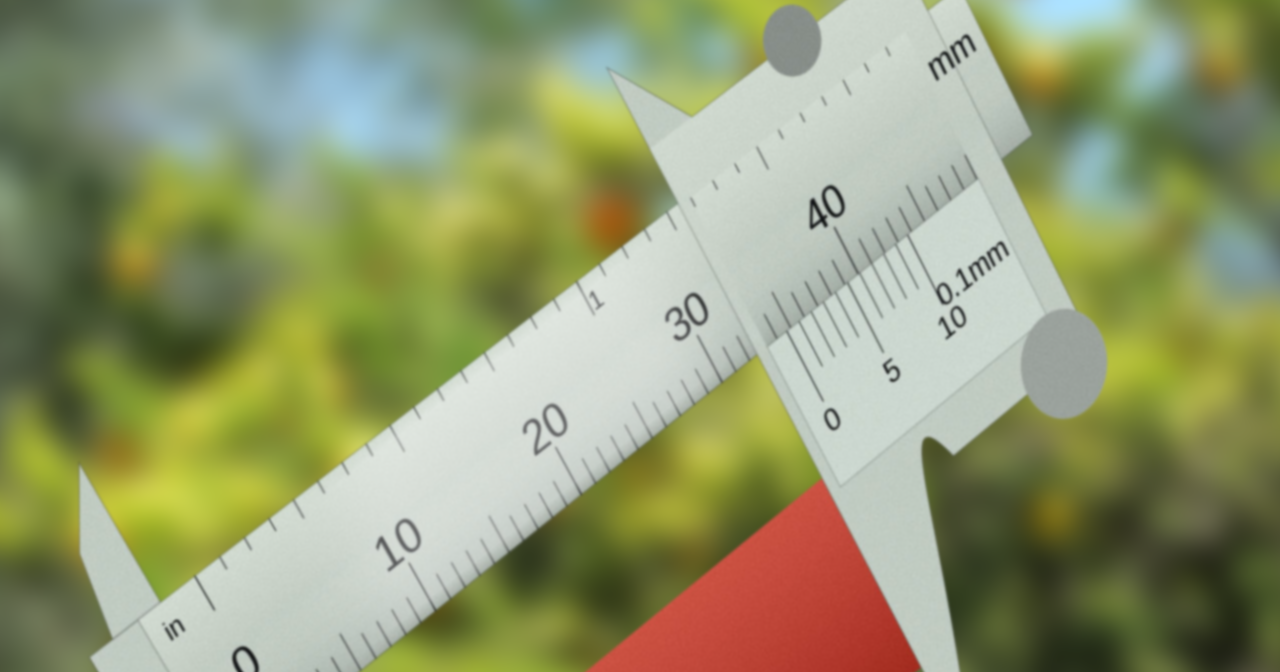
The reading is 34.7mm
